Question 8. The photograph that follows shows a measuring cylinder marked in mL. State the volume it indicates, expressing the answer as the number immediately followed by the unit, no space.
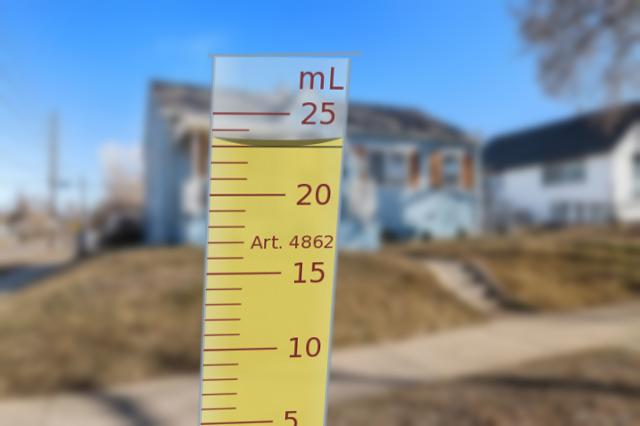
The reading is 23mL
